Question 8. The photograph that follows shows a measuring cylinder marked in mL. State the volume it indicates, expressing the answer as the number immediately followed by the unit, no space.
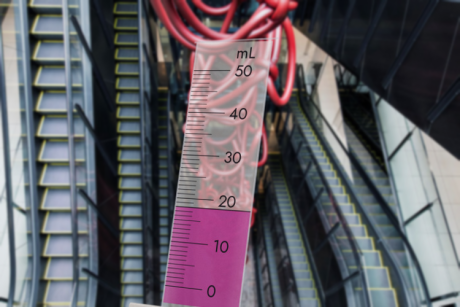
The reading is 18mL
